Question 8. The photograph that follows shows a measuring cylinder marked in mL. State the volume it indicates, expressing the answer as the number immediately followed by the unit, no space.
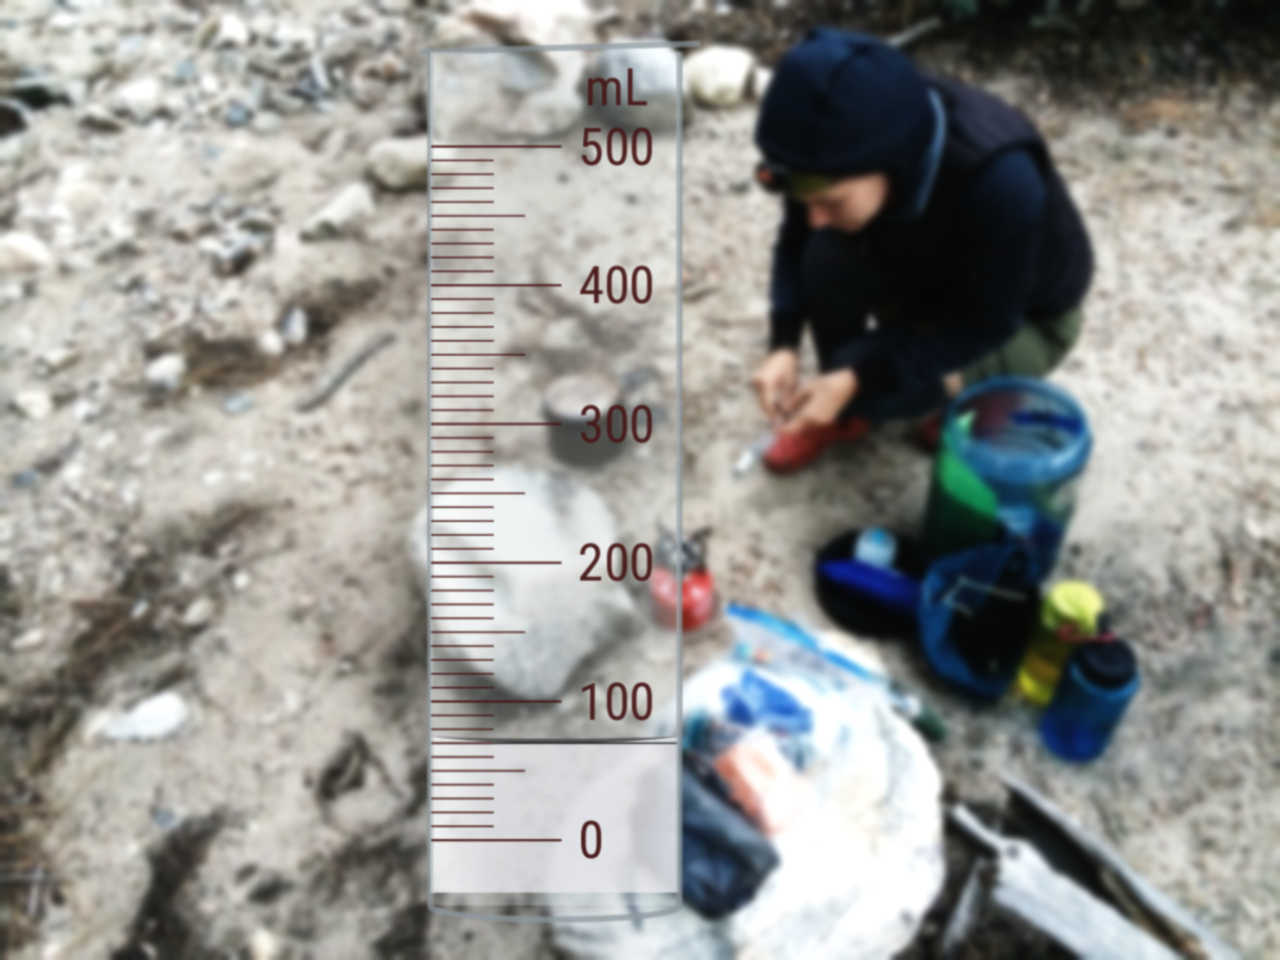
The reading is 70mL
